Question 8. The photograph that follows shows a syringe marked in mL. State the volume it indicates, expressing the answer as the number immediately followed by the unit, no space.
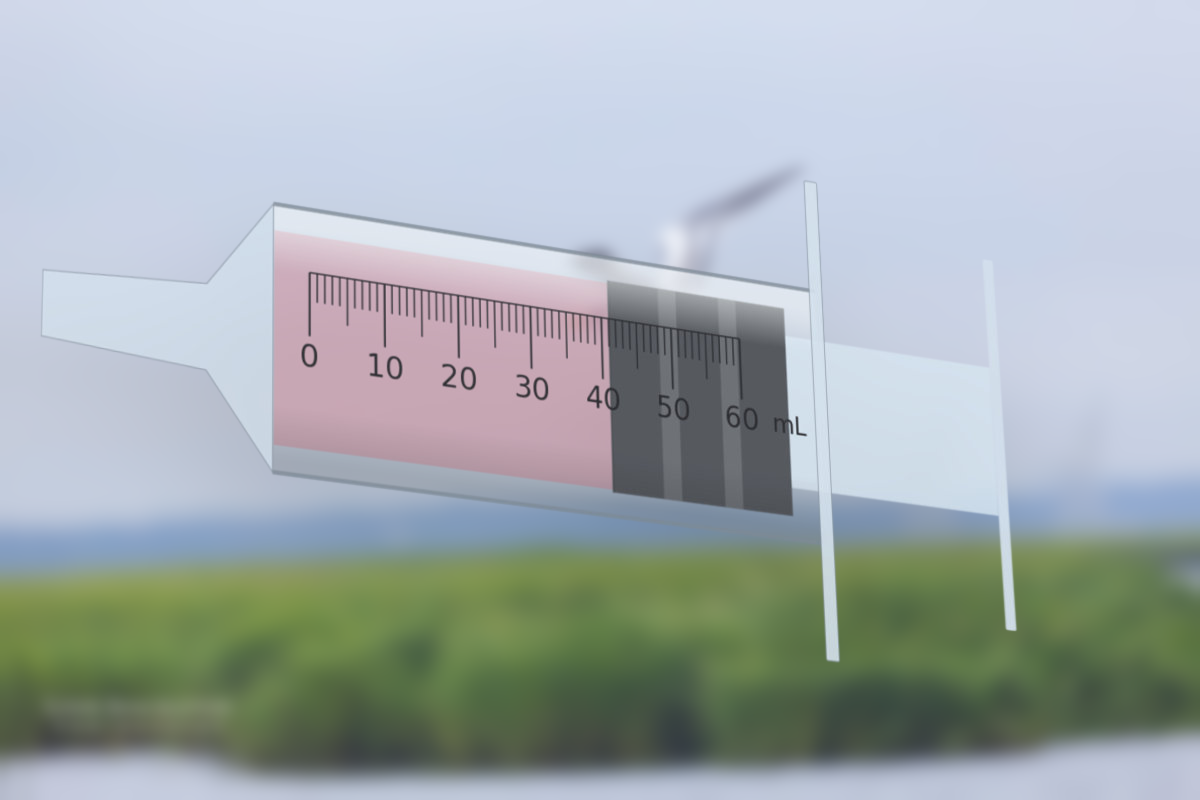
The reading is 41mL
